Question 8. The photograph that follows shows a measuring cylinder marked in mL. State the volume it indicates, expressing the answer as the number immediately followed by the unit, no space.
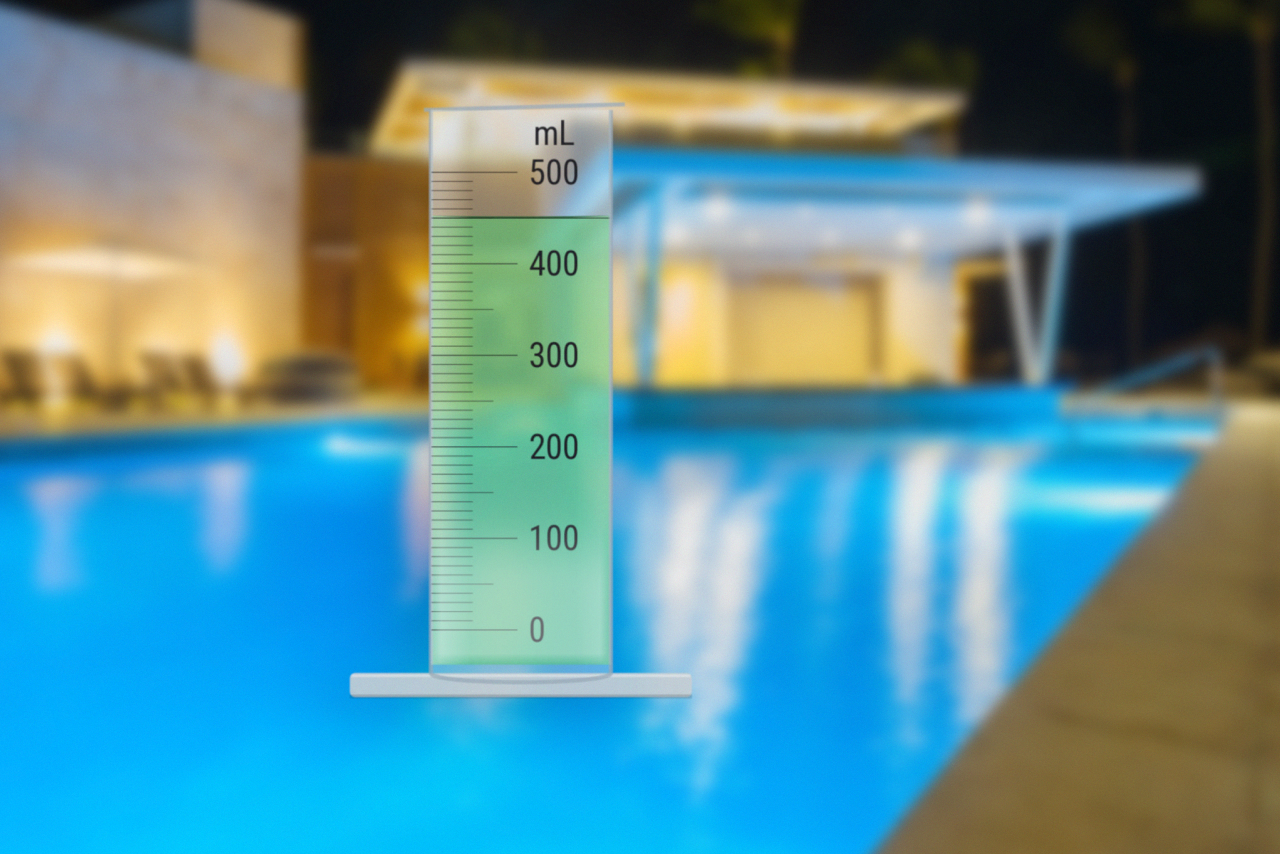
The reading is 450mL
